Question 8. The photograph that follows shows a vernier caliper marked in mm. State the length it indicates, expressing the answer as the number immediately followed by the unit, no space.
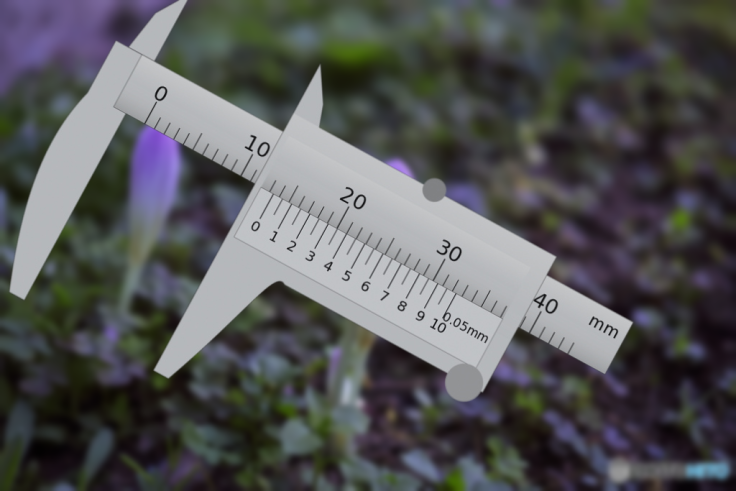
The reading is 13.4mm
